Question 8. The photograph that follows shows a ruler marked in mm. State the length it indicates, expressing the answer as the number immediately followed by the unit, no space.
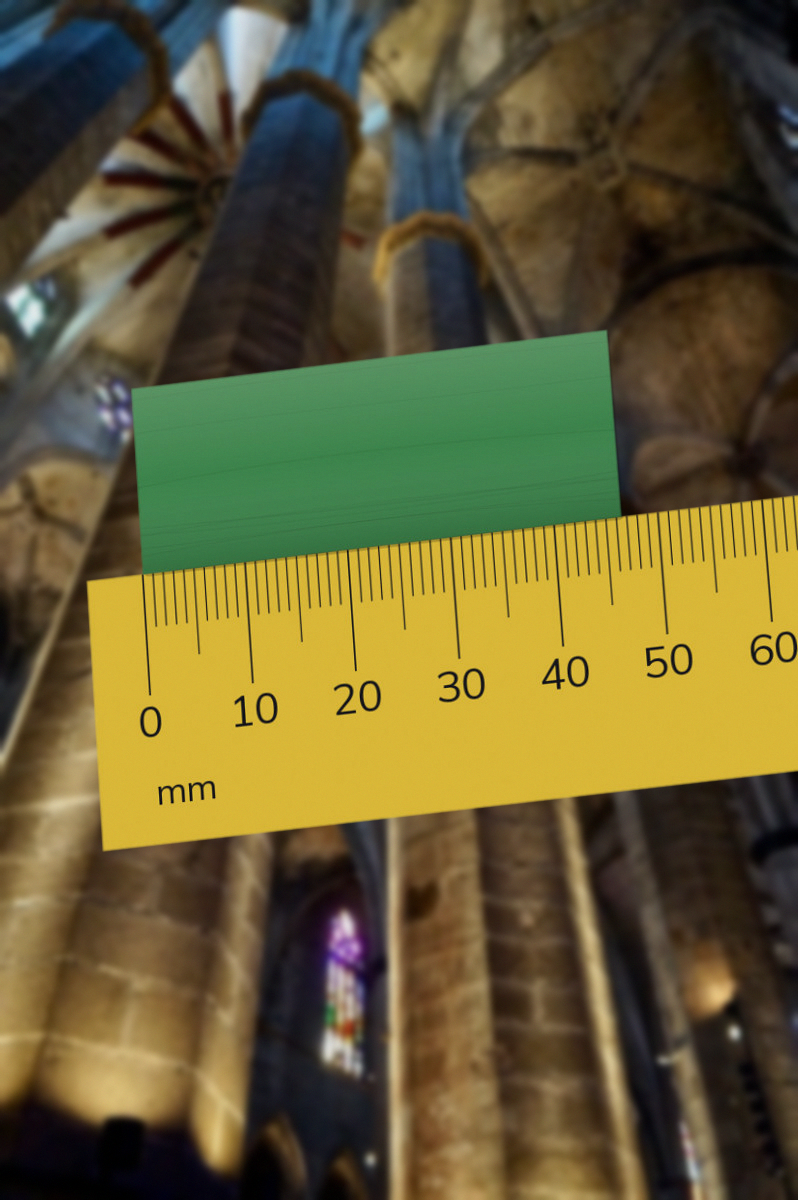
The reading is 46.5mm
